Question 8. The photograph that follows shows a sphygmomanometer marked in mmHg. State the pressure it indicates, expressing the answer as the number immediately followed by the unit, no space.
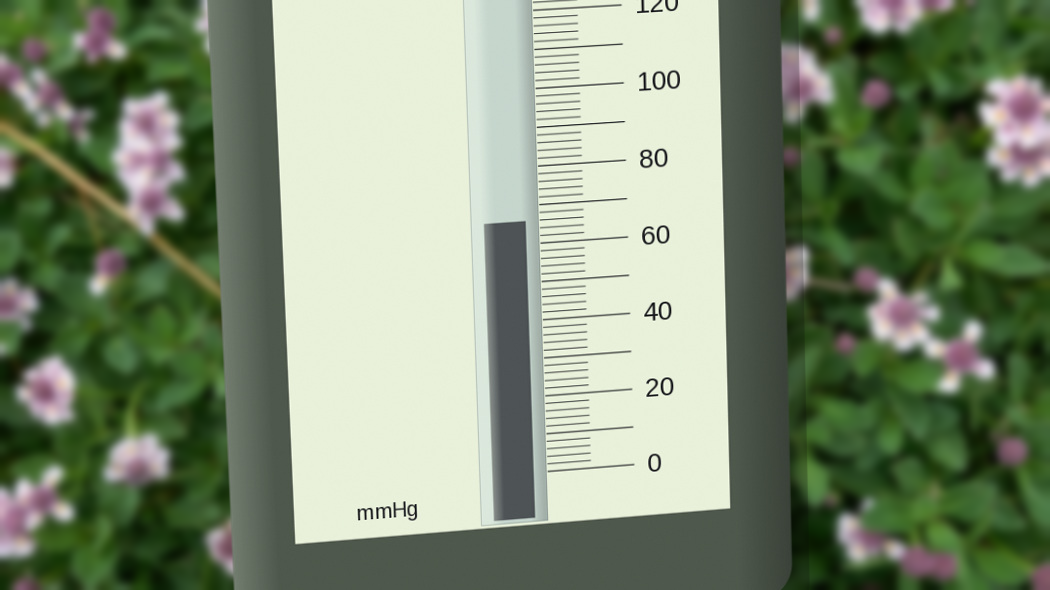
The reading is 66mmHg
